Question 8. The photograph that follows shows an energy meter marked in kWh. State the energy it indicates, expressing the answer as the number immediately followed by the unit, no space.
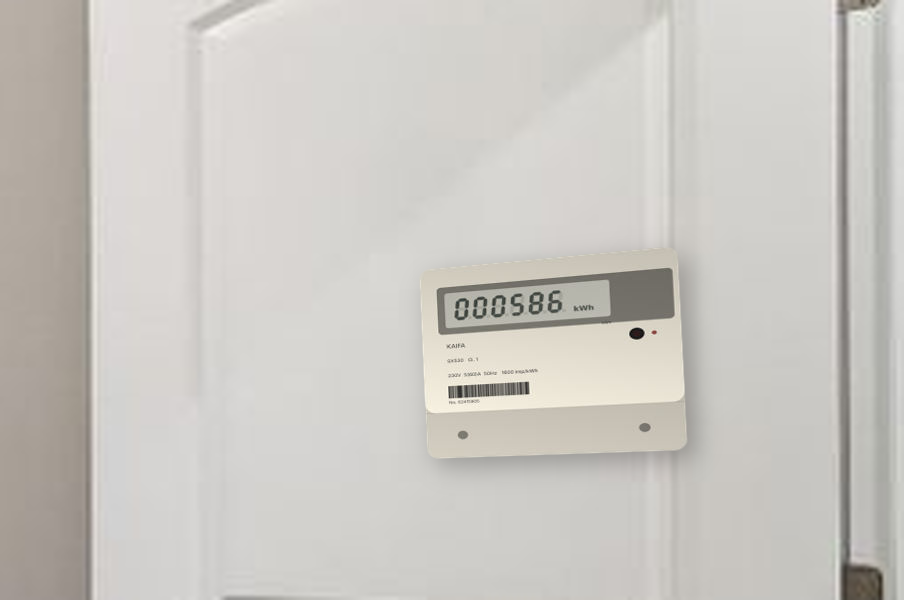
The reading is 586kWh
